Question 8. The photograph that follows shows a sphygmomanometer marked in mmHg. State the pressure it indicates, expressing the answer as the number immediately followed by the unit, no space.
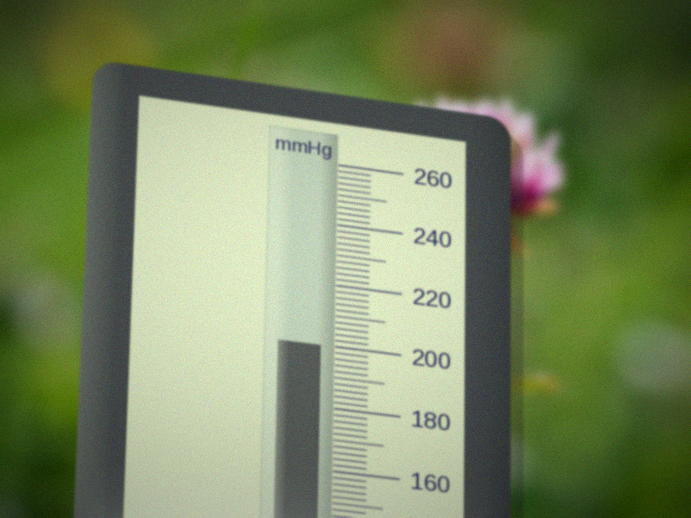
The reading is 200mmHg
